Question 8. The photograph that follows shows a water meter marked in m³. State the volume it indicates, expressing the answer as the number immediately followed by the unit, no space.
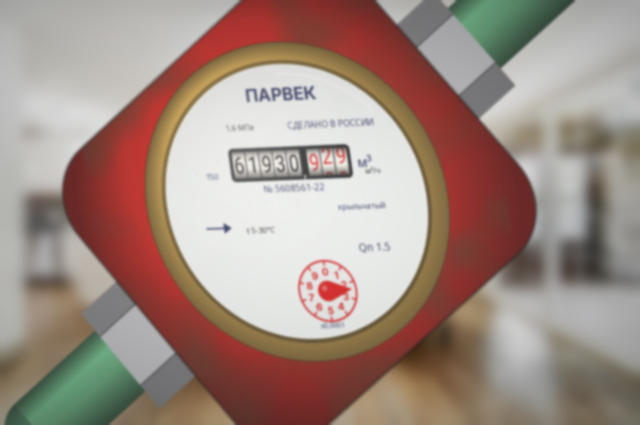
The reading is 61930.9292m³
